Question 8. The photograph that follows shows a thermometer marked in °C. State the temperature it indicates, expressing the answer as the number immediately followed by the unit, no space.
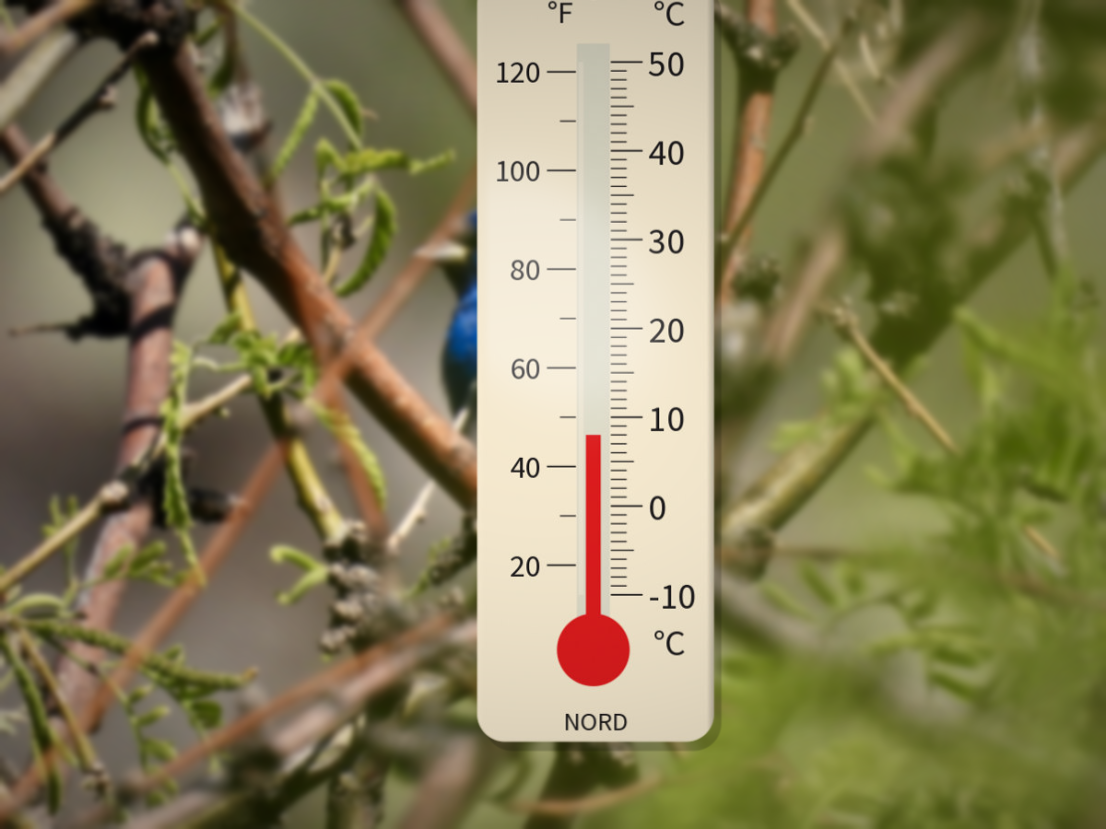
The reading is 8°C
